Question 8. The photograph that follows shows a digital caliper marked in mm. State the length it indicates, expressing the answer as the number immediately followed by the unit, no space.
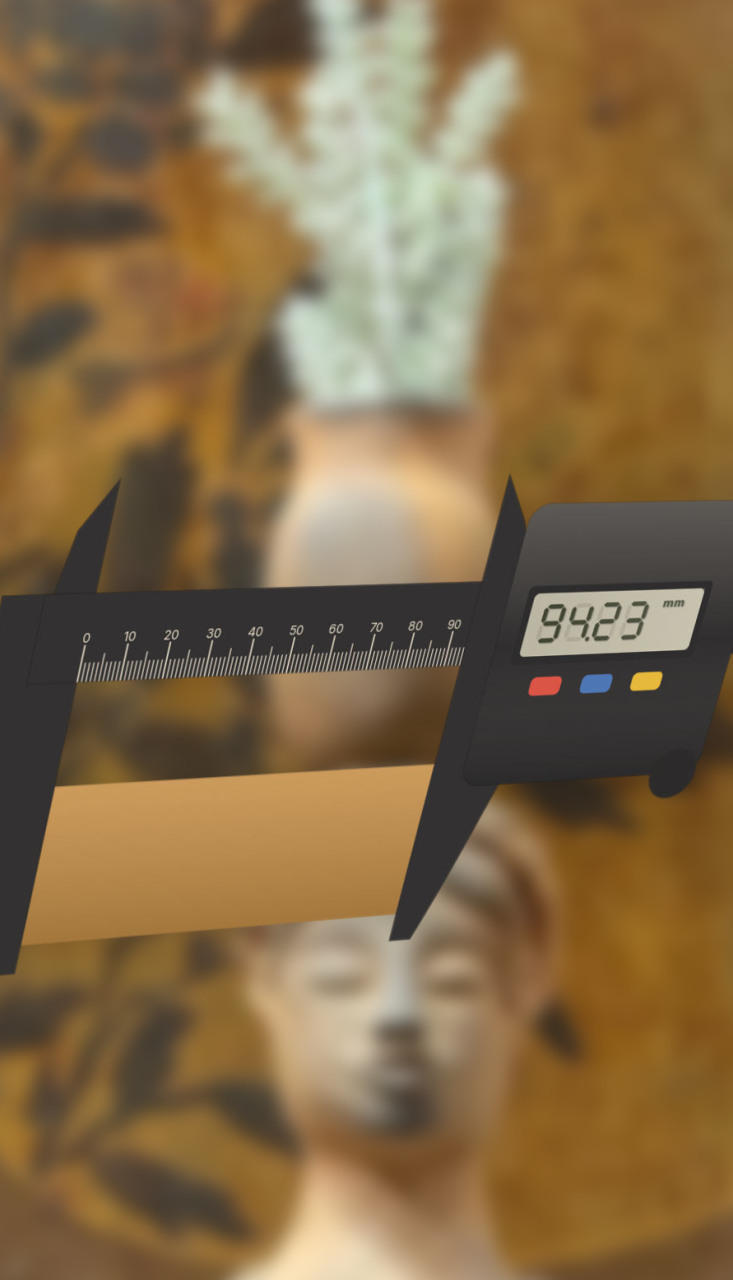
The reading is 94.23mm
